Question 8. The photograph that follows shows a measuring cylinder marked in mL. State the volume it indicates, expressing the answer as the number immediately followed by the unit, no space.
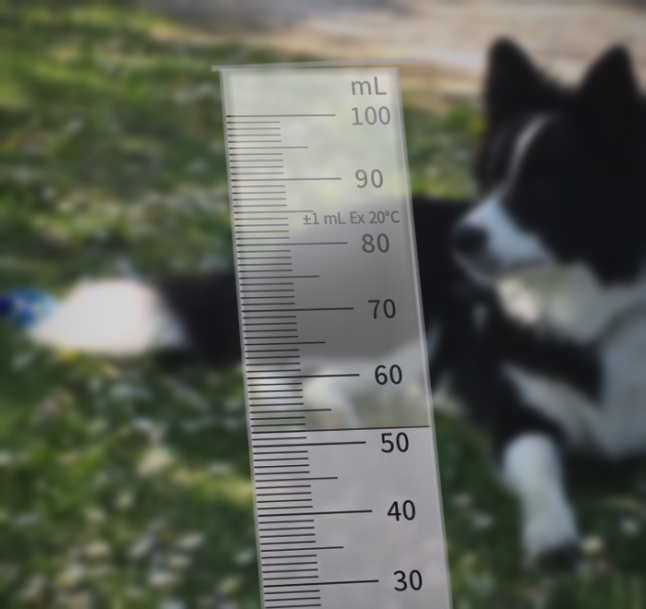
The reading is 52mL
